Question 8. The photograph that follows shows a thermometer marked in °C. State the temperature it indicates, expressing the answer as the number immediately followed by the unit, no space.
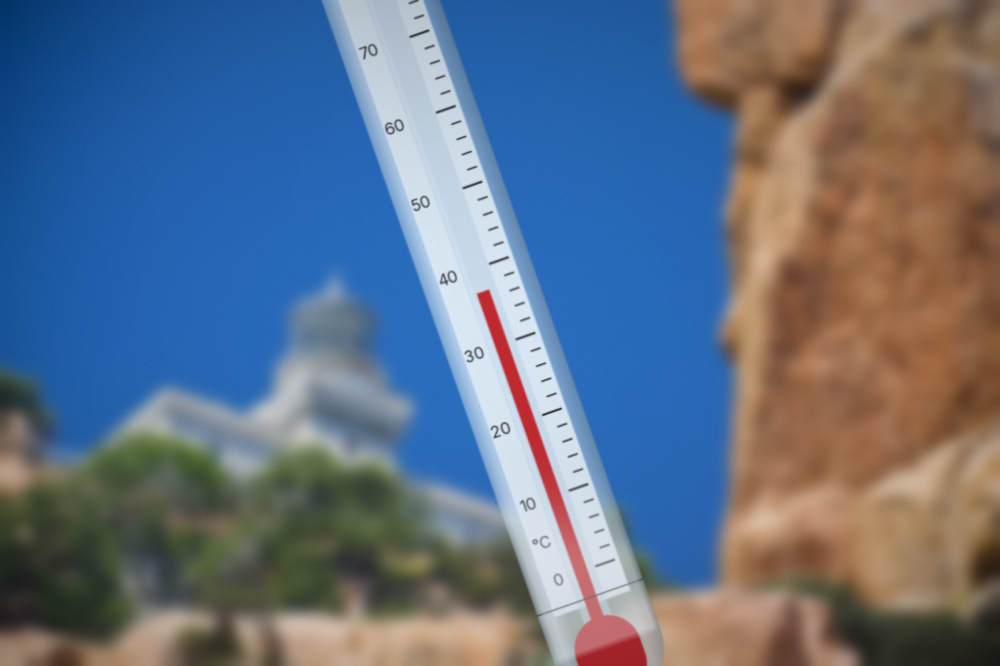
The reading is 37°C
